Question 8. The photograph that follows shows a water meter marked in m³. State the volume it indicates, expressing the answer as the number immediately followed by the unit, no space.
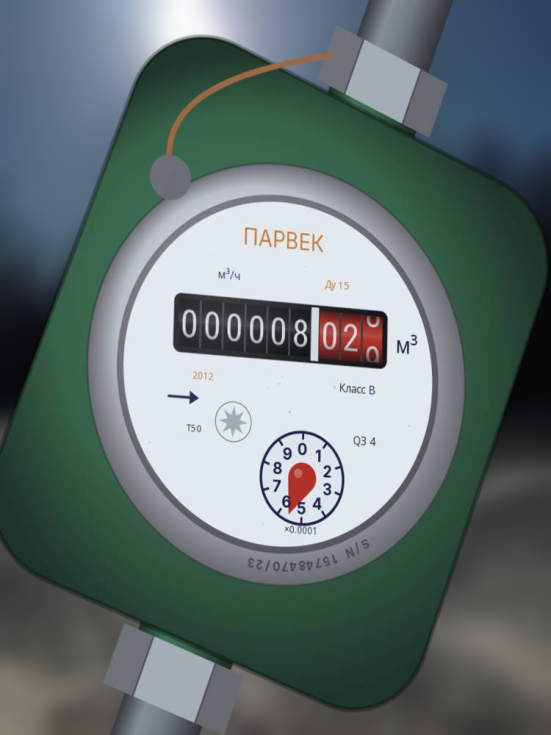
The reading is 8.0285m³
